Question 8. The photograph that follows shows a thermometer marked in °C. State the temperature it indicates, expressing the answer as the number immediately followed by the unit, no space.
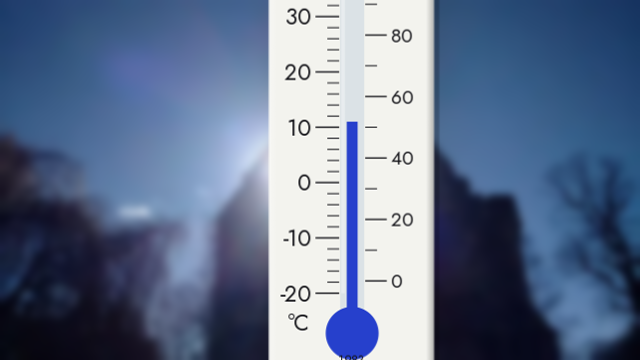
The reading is 11°C
